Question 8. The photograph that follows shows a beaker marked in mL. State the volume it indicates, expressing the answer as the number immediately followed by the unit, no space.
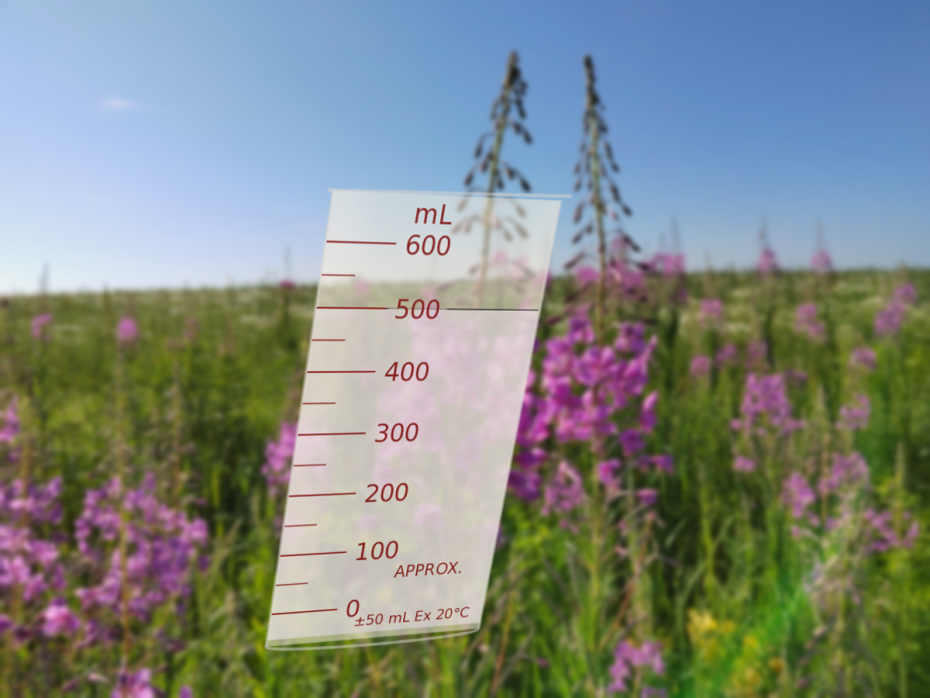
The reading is 500mL
